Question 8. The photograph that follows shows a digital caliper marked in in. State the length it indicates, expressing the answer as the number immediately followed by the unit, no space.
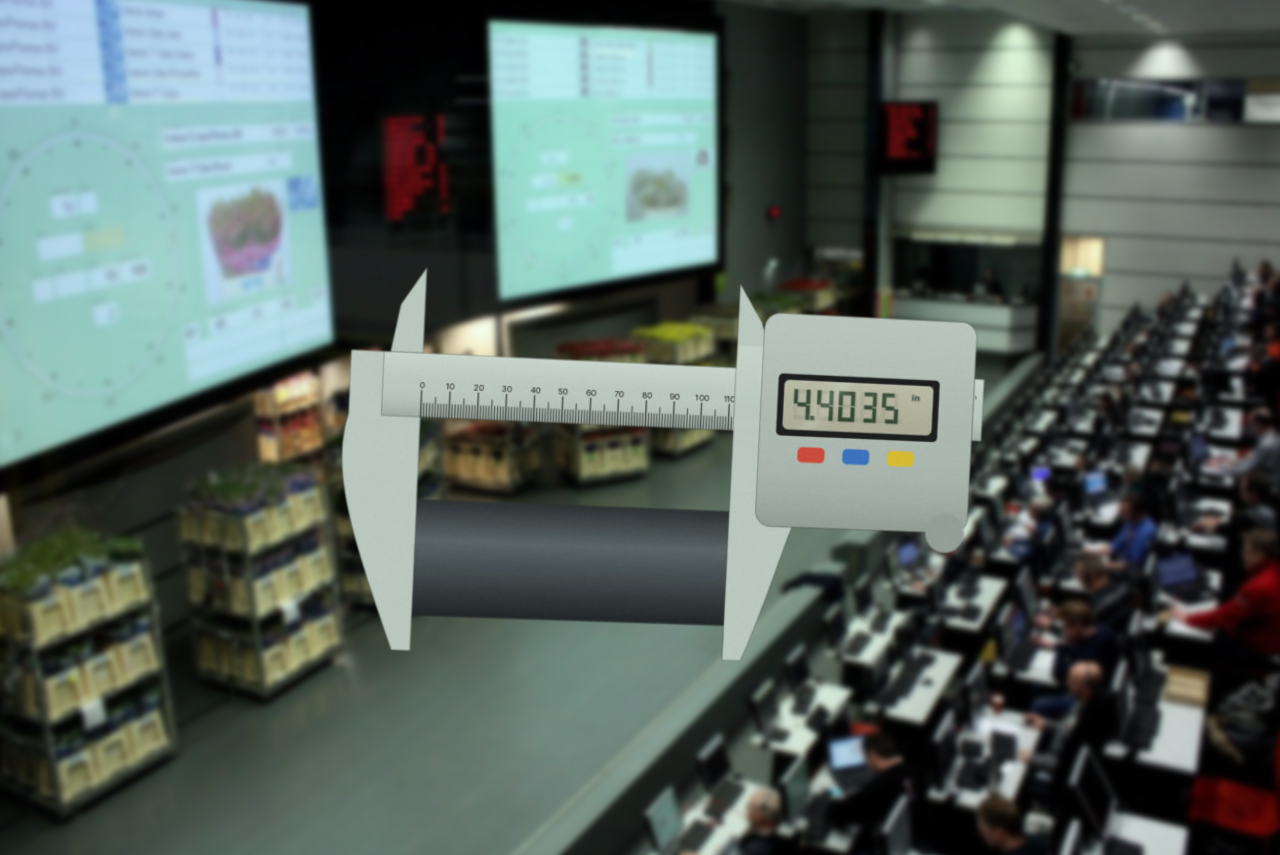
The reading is 4.4035in
